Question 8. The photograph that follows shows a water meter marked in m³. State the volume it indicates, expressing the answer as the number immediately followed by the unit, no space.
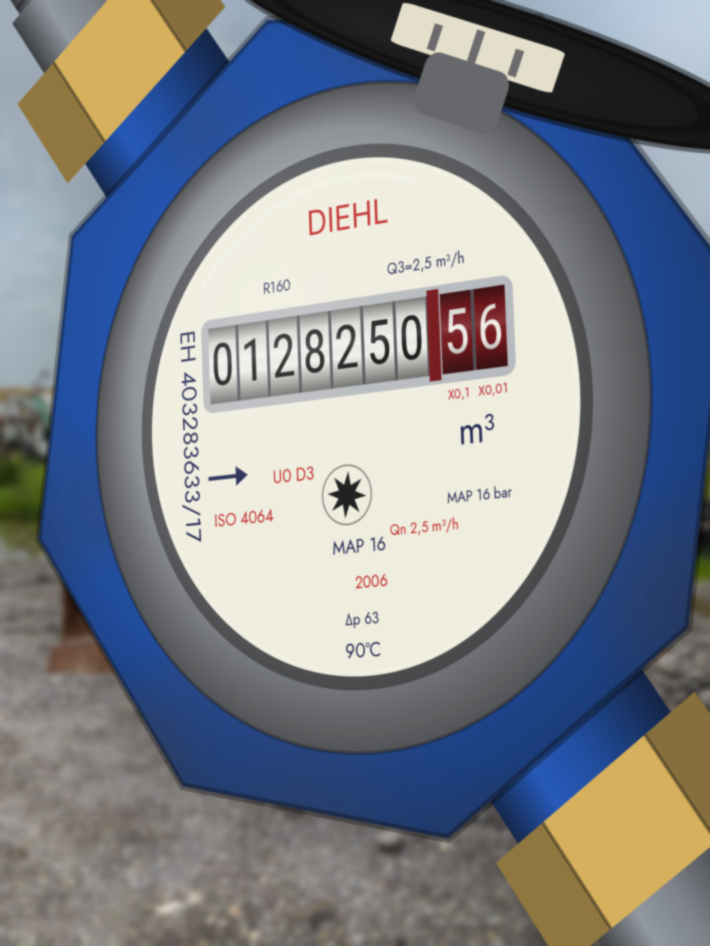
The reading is 128250.56m³
